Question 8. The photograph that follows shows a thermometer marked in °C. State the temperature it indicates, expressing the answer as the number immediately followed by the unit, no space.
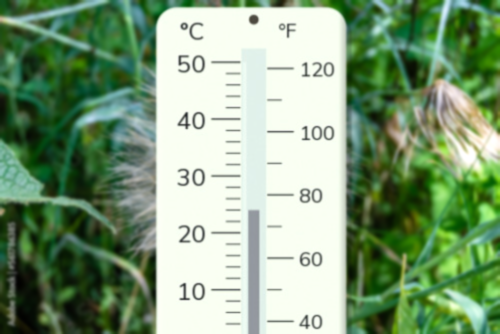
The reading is 24°C
